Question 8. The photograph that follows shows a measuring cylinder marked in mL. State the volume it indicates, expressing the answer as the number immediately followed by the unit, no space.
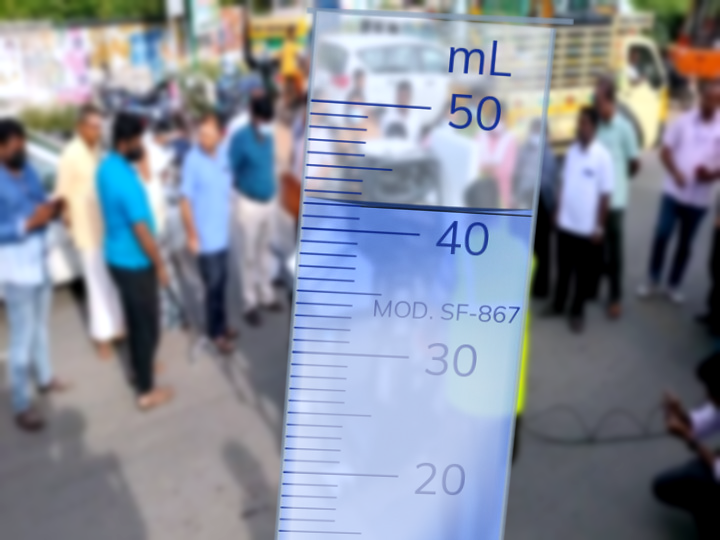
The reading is 42mL
